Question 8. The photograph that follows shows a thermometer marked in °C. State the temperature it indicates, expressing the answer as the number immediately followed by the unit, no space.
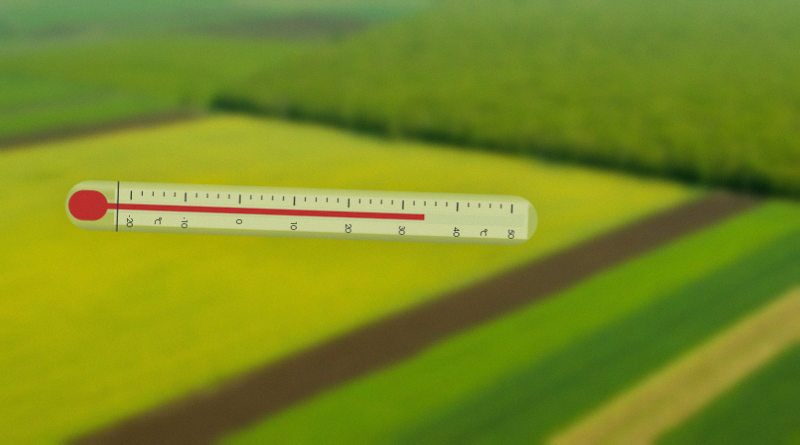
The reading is 34°C
